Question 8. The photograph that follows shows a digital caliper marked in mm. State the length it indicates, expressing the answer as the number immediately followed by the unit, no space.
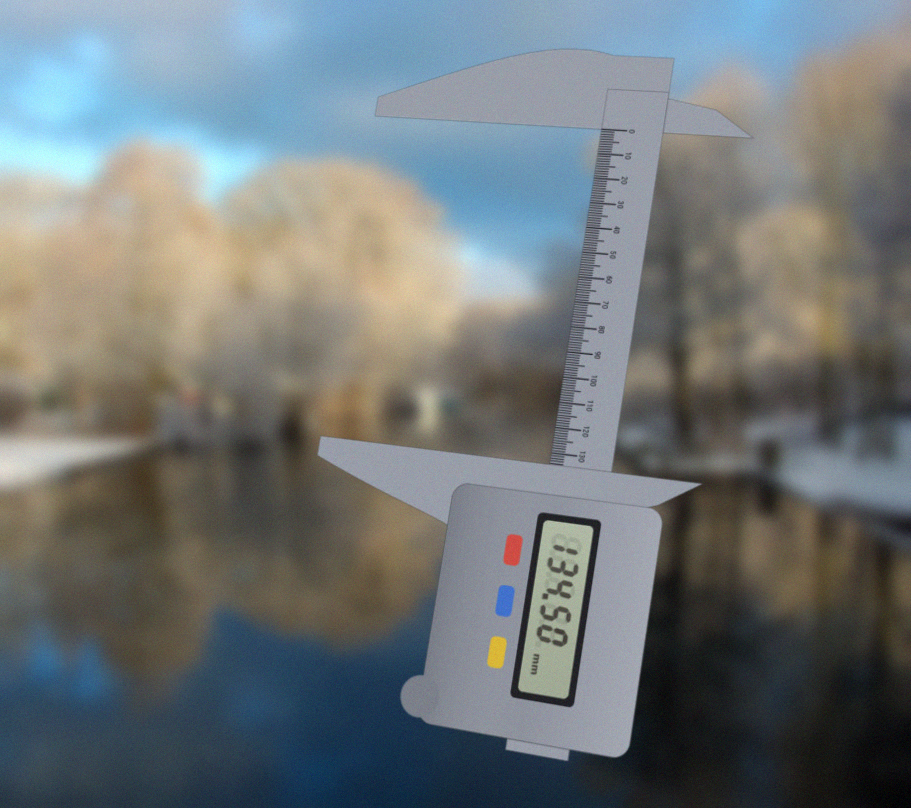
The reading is 134.50mm
